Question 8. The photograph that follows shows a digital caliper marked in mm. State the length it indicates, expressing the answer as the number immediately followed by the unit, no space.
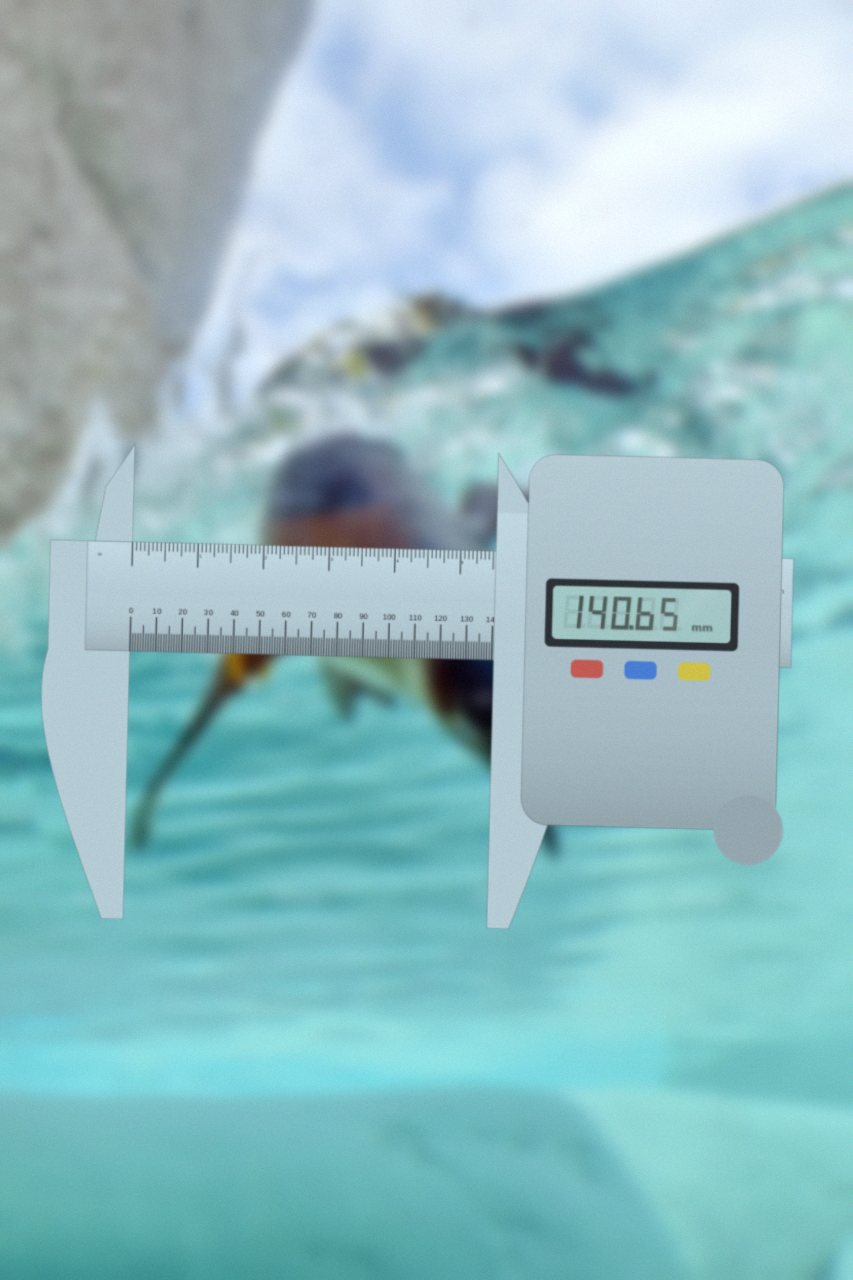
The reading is 140.65mm
